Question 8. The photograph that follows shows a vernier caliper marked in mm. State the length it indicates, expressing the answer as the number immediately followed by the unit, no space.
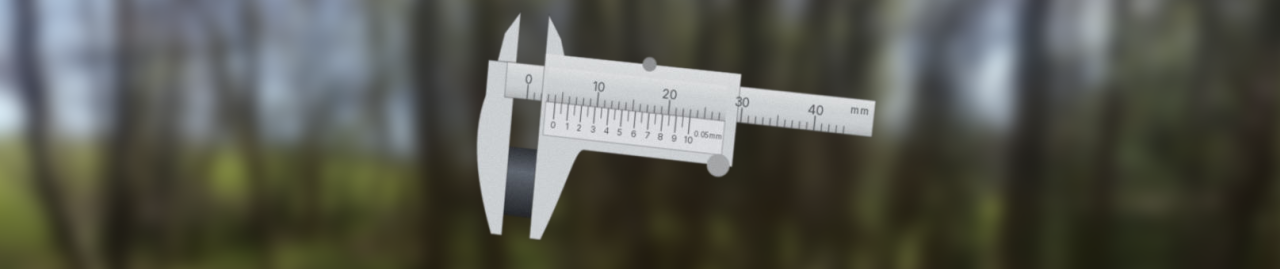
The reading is 4.0mm
